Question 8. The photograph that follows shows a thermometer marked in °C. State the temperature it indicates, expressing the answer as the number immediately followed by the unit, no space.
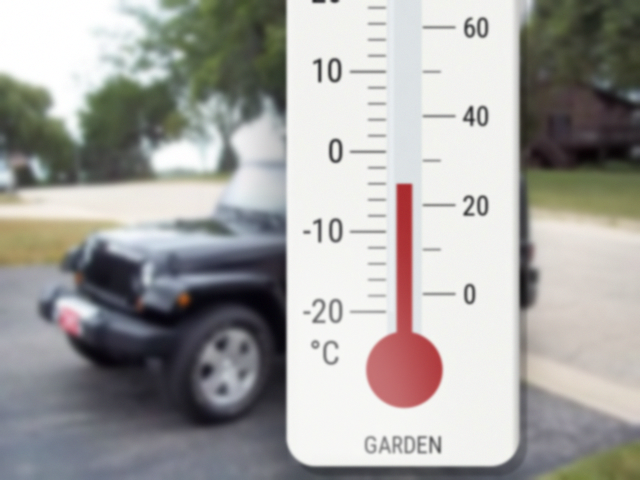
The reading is -4°C
